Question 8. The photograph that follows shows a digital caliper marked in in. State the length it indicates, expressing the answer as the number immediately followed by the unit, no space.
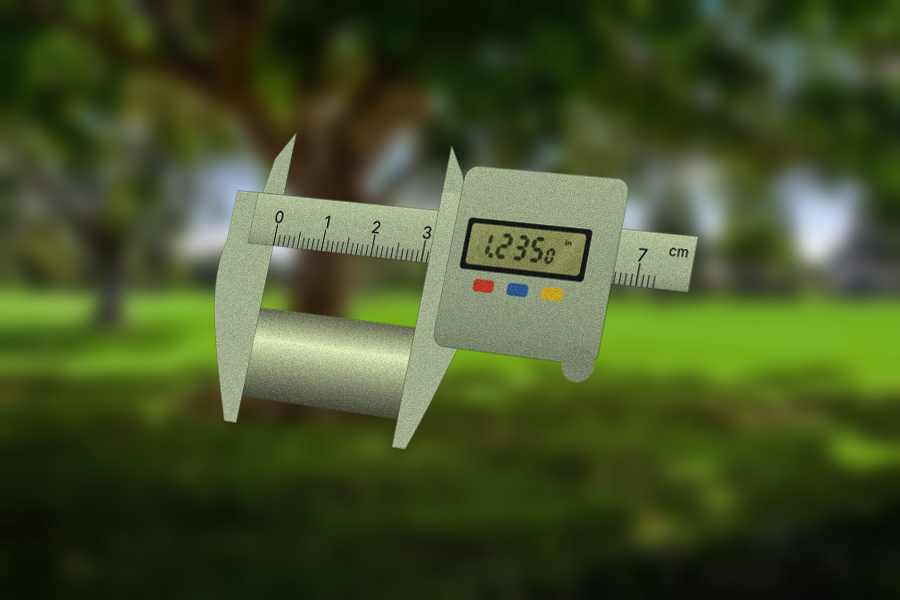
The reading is 1.2350in
